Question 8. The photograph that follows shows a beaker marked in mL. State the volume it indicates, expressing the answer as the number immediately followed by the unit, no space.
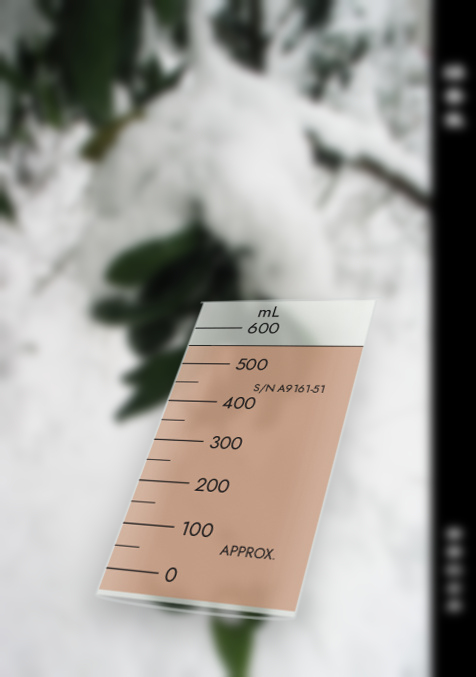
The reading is 550mL
